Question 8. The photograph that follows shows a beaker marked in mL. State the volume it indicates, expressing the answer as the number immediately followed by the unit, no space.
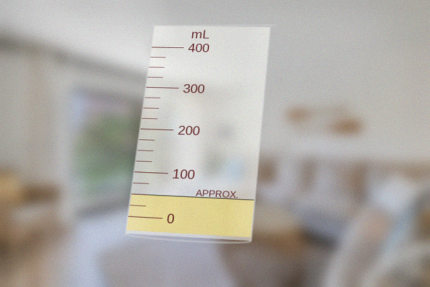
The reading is 50mL
